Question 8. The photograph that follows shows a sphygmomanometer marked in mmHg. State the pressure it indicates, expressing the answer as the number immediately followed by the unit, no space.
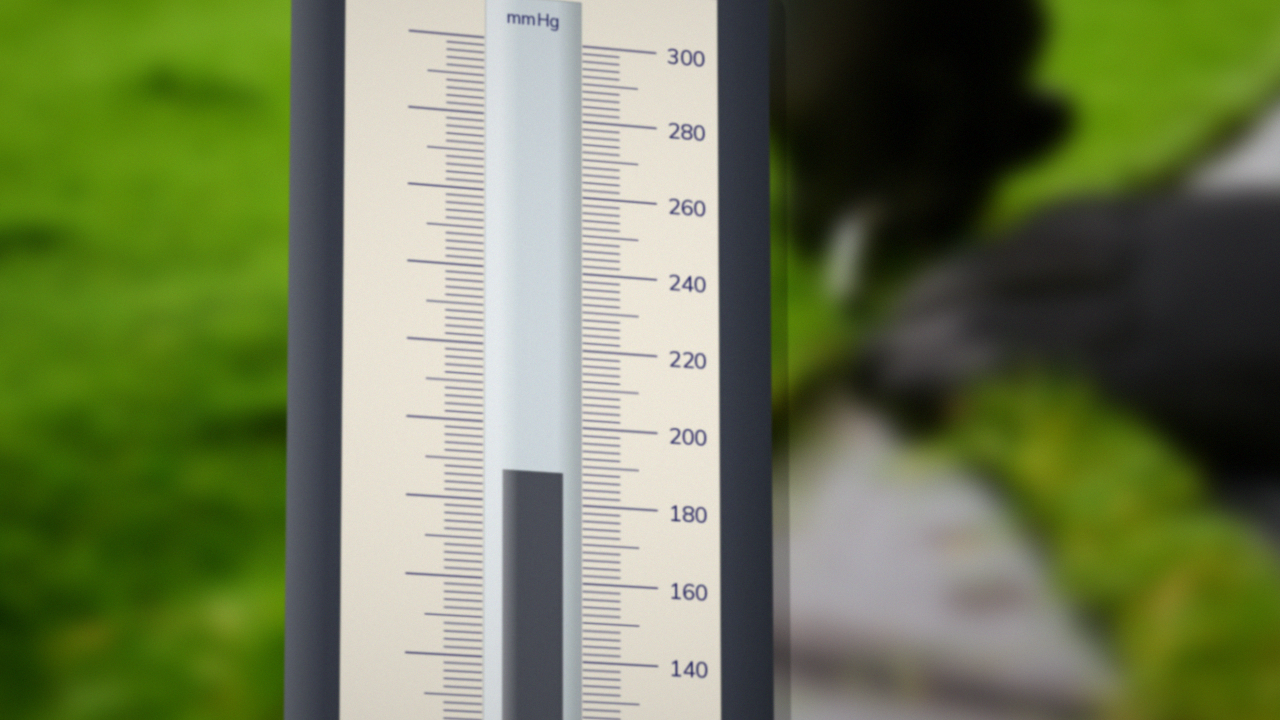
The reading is 188mmHg
